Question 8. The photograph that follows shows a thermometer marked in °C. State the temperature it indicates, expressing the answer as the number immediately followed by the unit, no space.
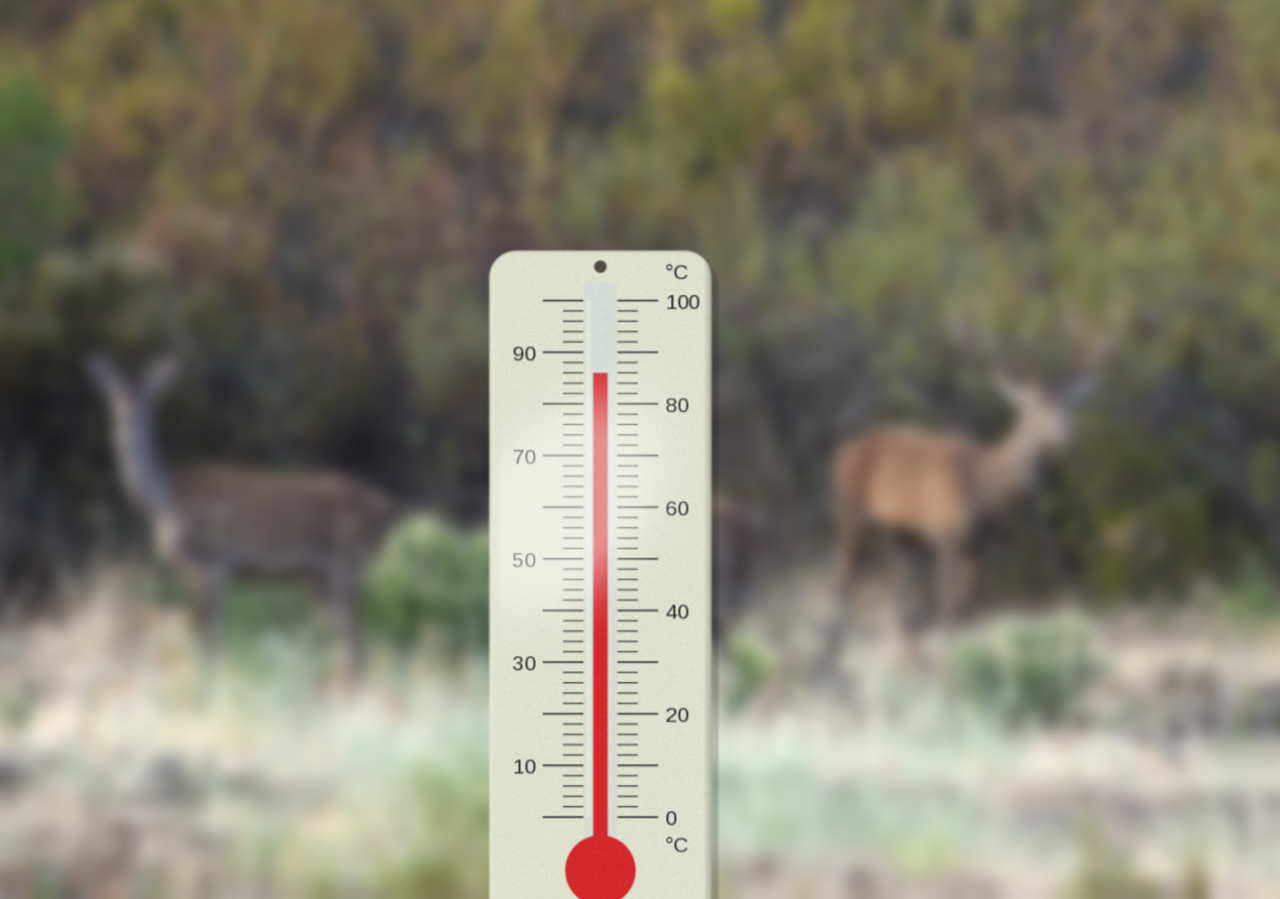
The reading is 86°C
